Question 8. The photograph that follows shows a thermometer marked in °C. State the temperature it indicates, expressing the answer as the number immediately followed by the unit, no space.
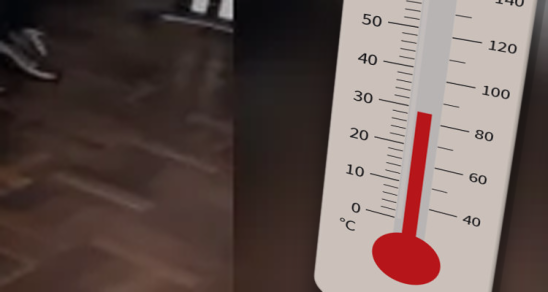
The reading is 29°C
